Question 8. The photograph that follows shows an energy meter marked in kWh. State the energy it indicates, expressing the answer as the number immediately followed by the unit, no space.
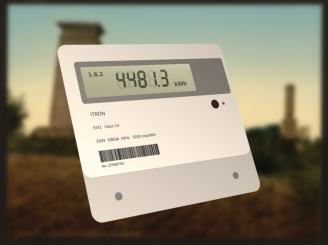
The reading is 4481.3kWh
